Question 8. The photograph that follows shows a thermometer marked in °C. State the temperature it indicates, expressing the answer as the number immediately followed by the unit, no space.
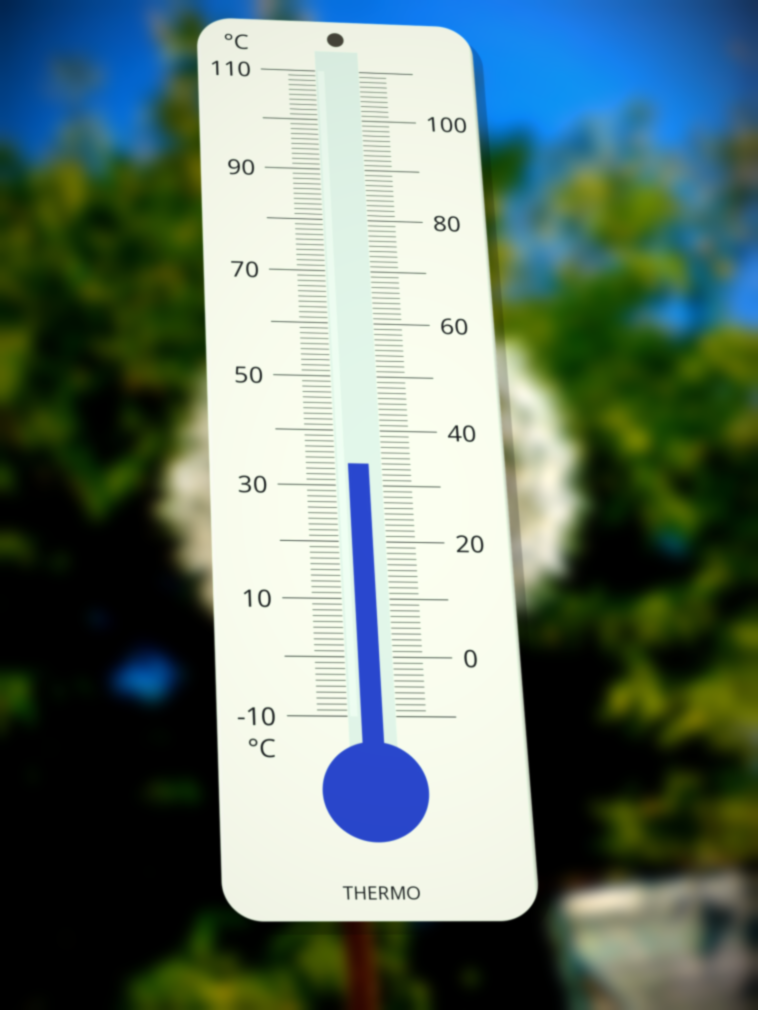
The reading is 34°C
